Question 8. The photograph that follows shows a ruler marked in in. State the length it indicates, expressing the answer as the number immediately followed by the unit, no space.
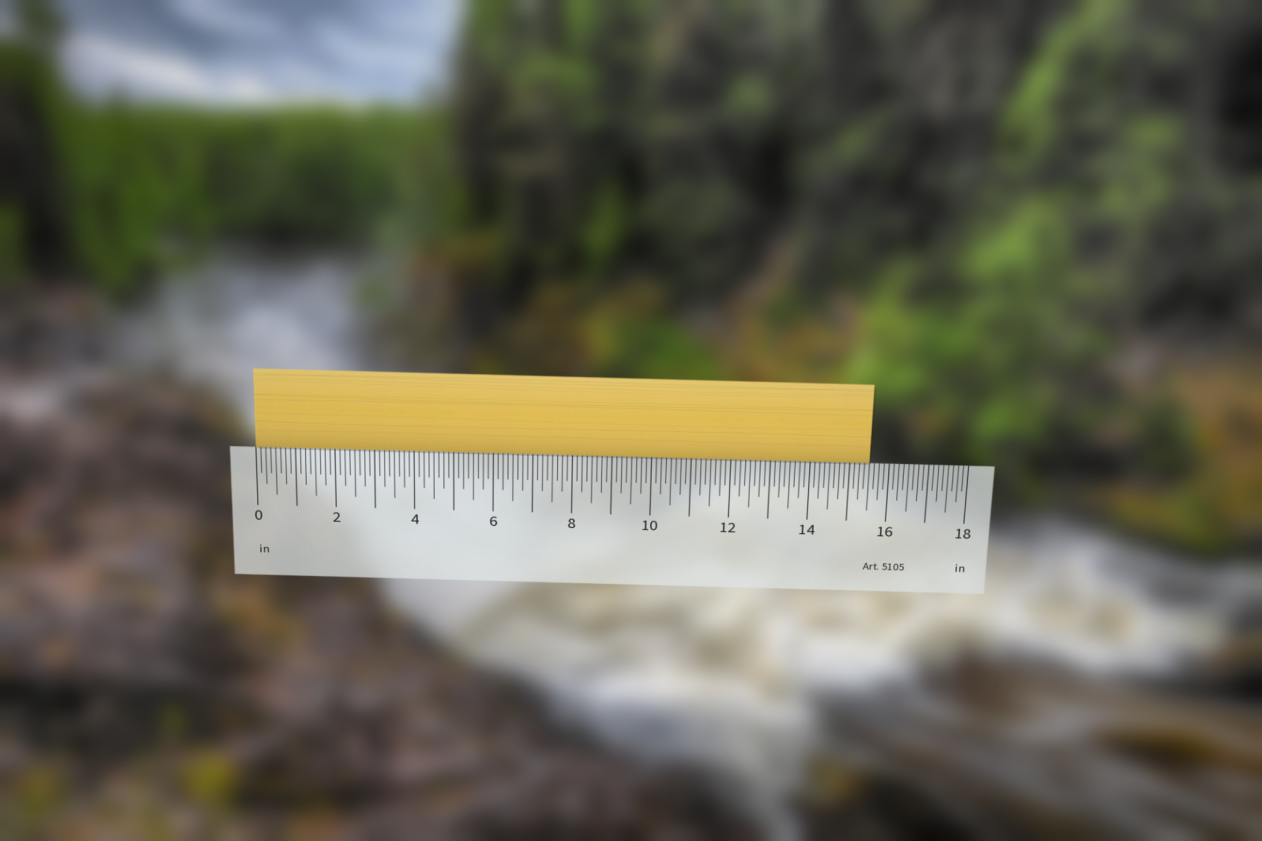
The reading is 15.5in
